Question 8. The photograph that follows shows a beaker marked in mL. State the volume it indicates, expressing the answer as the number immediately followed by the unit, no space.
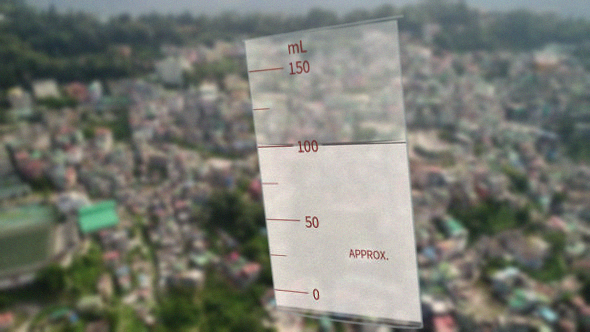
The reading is 100mL
